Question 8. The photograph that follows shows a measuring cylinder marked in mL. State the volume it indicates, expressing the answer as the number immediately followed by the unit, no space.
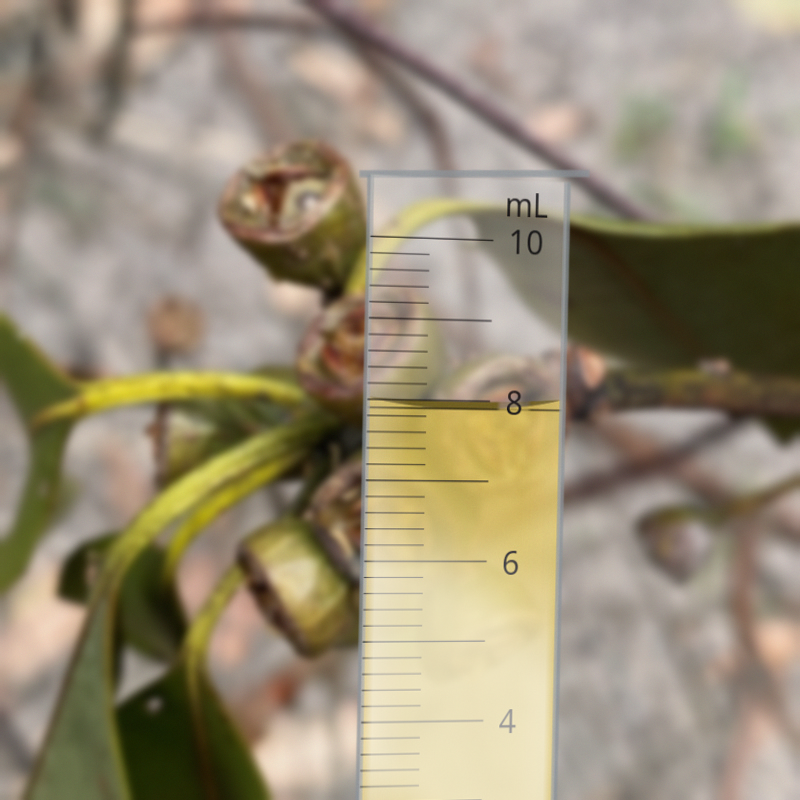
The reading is 7.9mL
